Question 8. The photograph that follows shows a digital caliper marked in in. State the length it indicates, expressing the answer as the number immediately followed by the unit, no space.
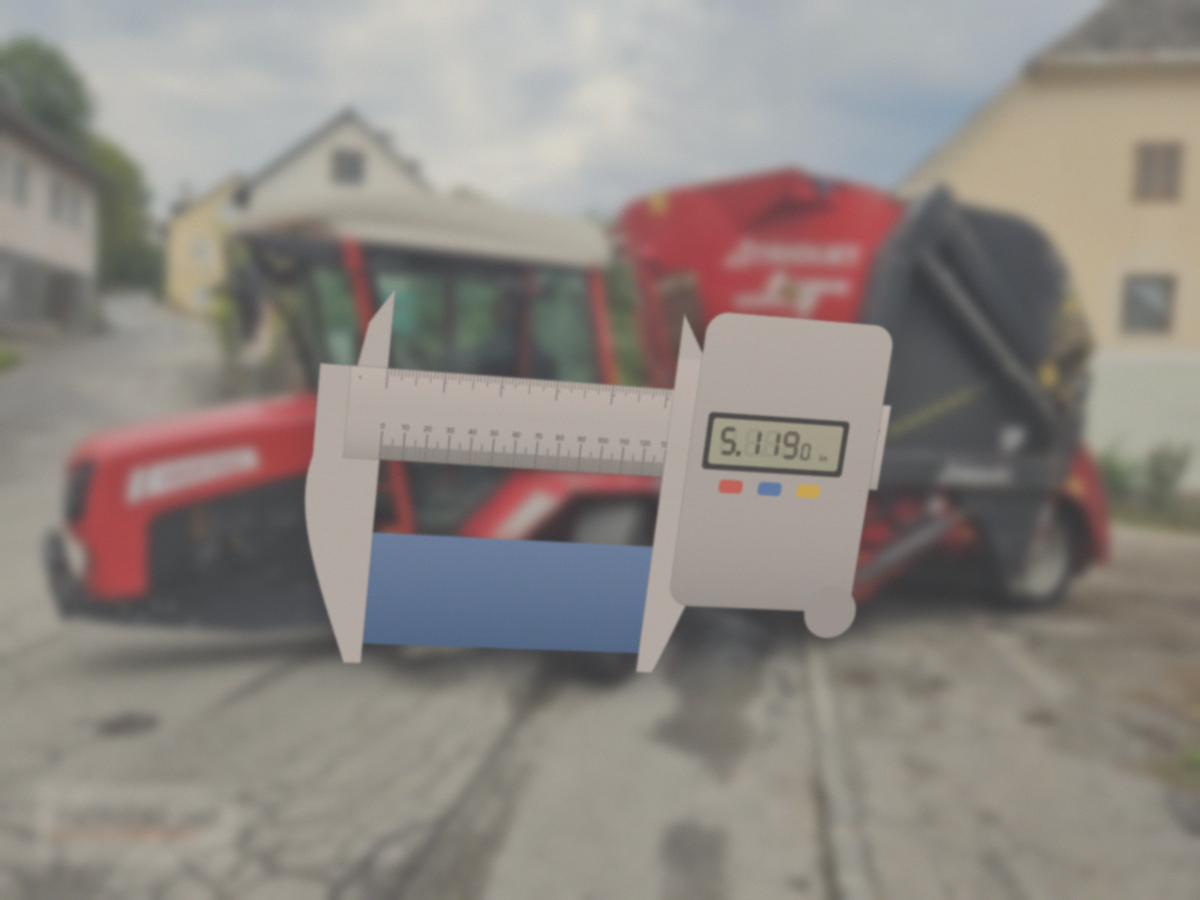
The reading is 5.1190in
